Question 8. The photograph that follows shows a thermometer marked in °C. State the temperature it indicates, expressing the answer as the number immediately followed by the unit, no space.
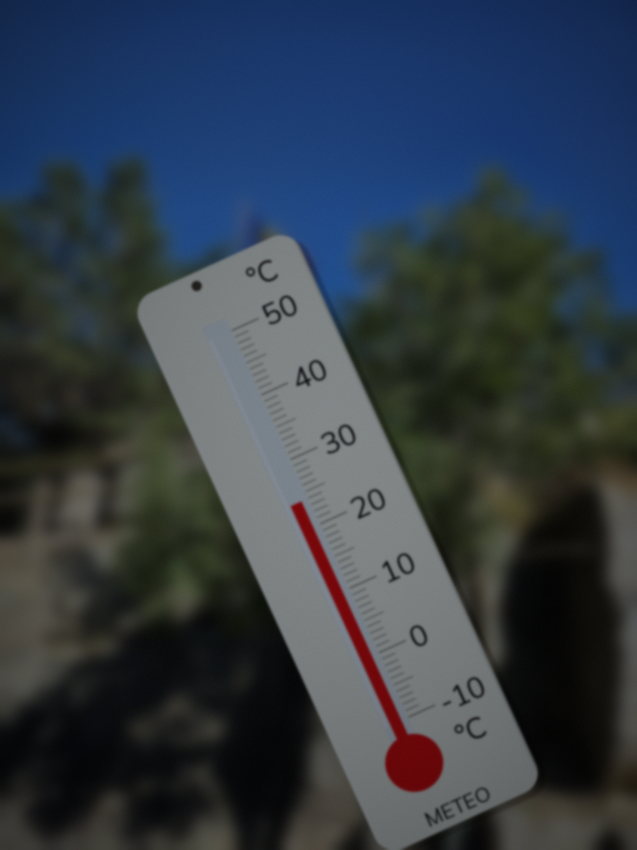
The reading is 24°C
